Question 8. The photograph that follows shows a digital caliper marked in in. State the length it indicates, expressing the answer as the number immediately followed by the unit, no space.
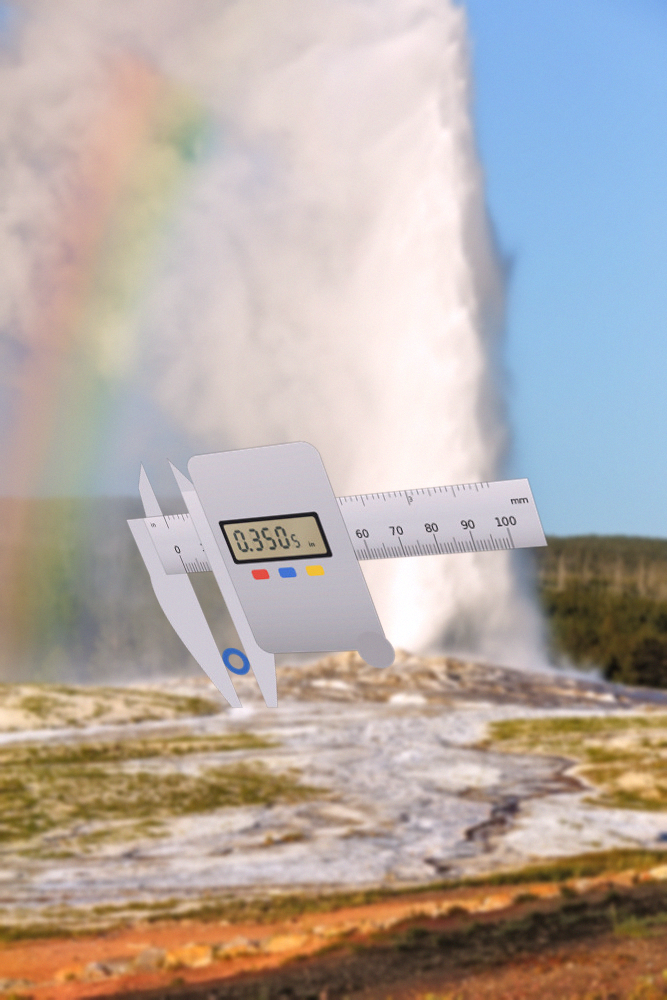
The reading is 0.3505in
